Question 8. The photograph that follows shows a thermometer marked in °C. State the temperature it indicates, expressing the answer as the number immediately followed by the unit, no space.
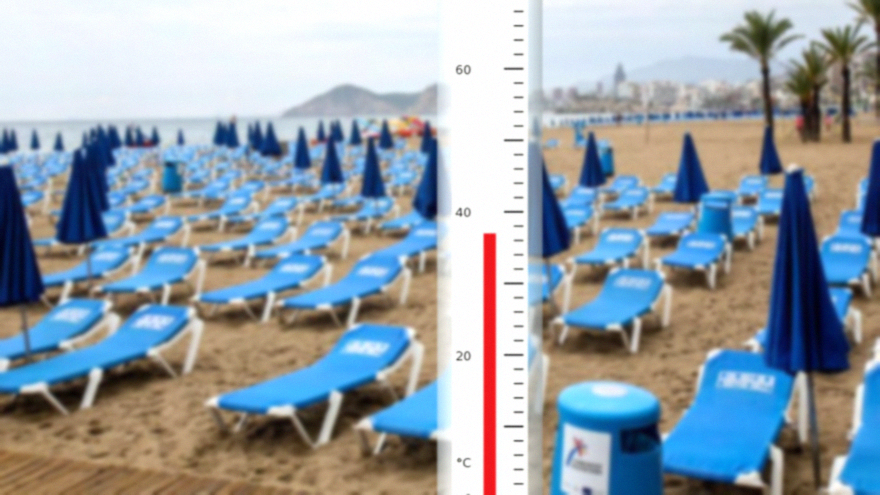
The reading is 37°C
